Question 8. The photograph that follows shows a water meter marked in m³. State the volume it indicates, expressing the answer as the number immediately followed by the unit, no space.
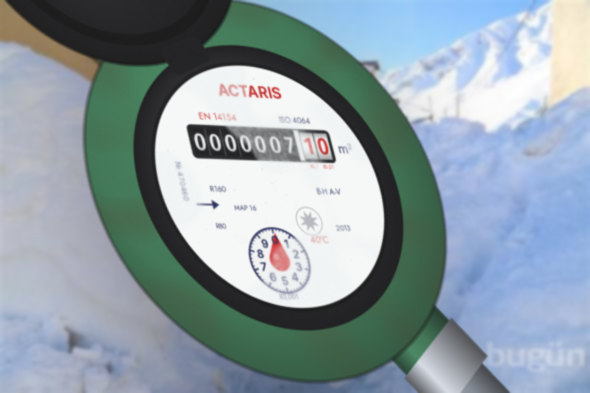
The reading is 7.100m³
